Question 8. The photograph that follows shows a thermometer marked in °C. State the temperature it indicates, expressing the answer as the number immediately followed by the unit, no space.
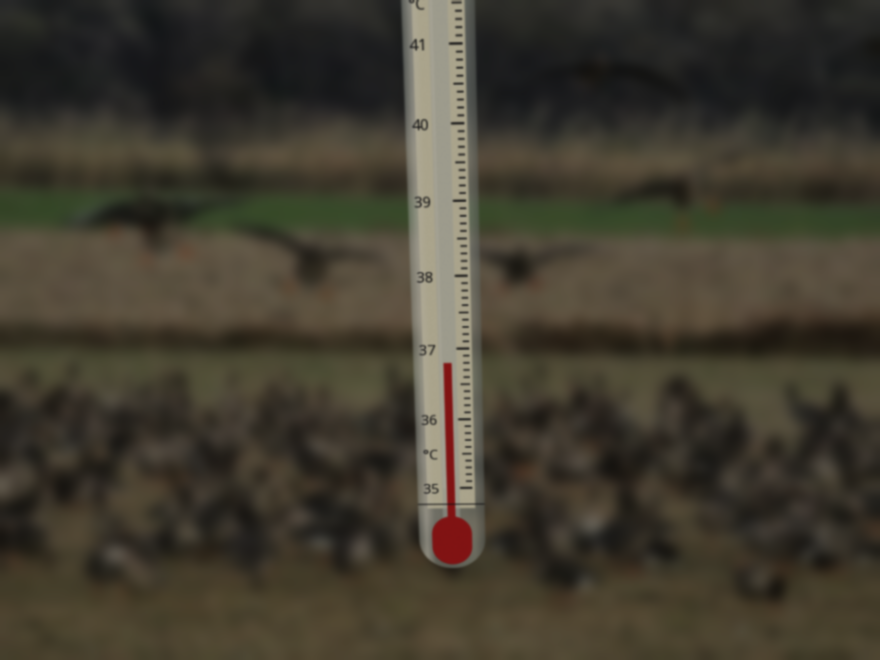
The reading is 36.8°C
